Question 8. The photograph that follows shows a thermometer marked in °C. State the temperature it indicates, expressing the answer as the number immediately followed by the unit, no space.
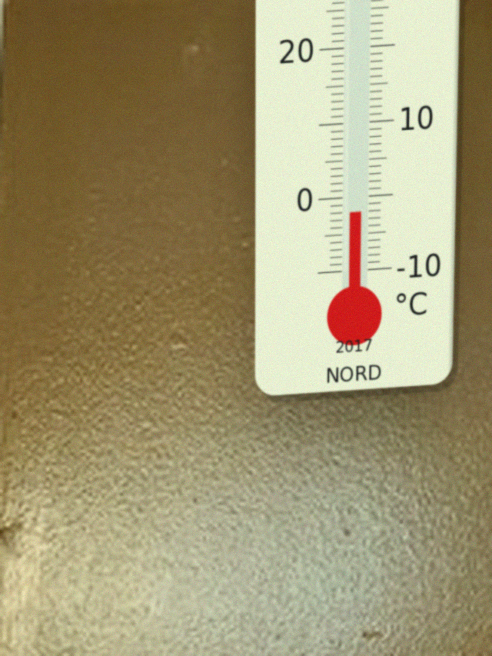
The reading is -2°C
